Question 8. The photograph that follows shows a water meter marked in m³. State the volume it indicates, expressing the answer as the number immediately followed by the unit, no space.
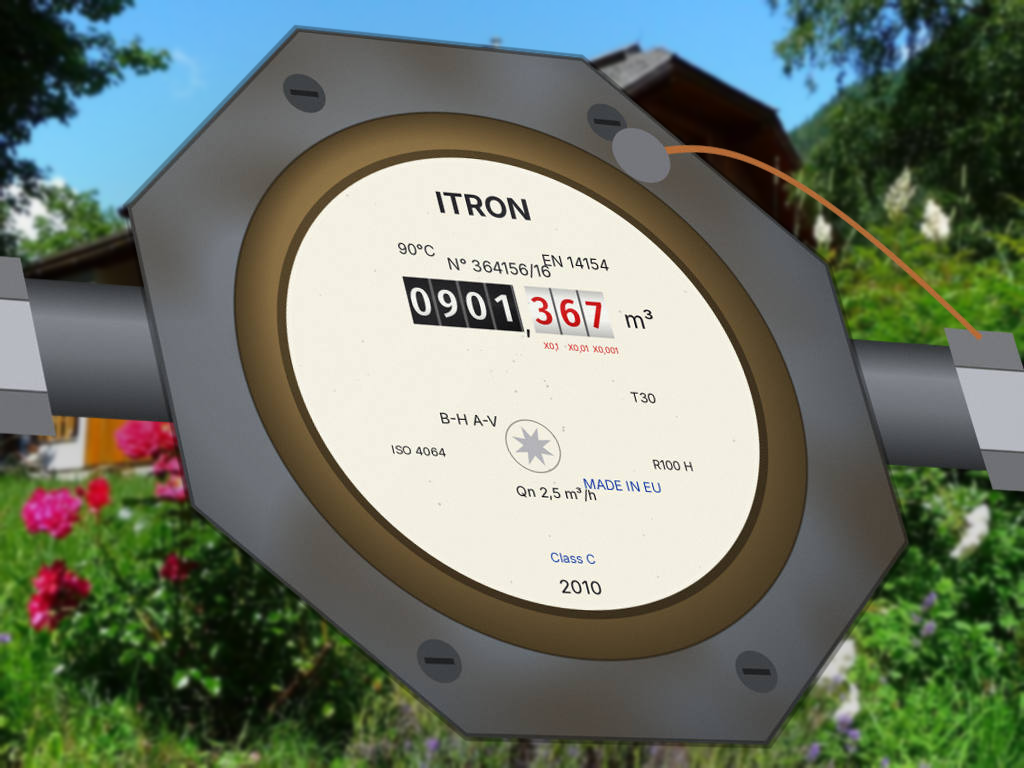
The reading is 901.367m³
